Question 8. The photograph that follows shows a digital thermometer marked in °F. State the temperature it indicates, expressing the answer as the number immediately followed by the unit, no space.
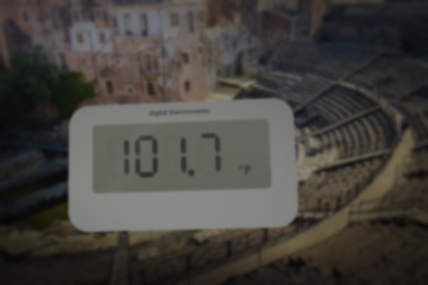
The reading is 101.7°F
